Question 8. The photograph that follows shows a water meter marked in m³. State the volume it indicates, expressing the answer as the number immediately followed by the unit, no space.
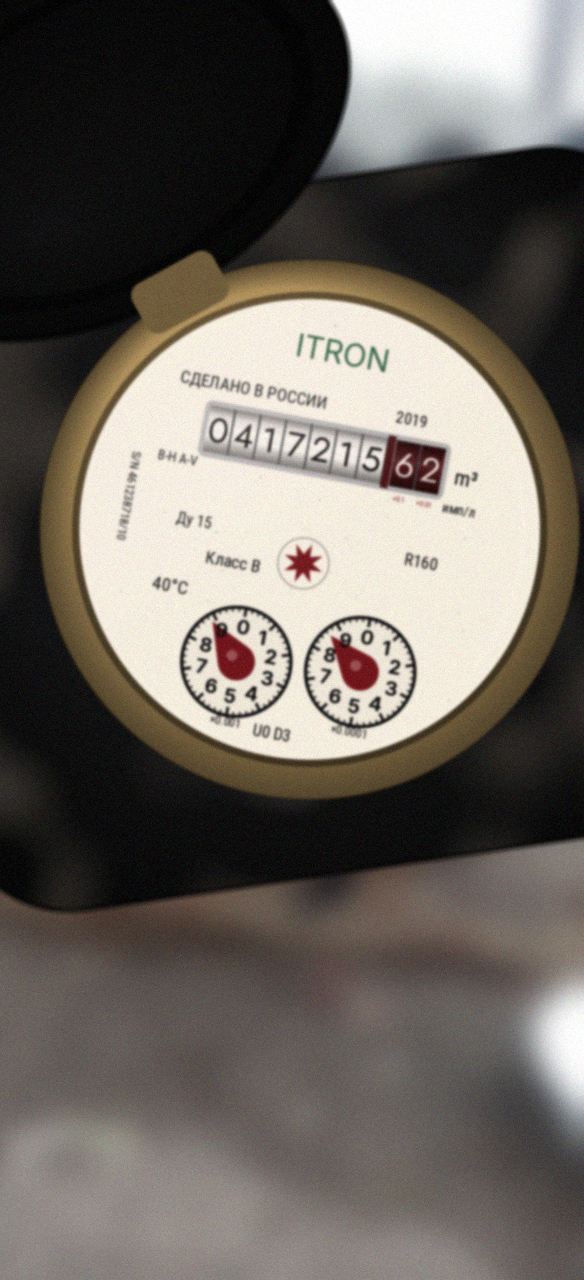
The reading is 417215.6288m³
